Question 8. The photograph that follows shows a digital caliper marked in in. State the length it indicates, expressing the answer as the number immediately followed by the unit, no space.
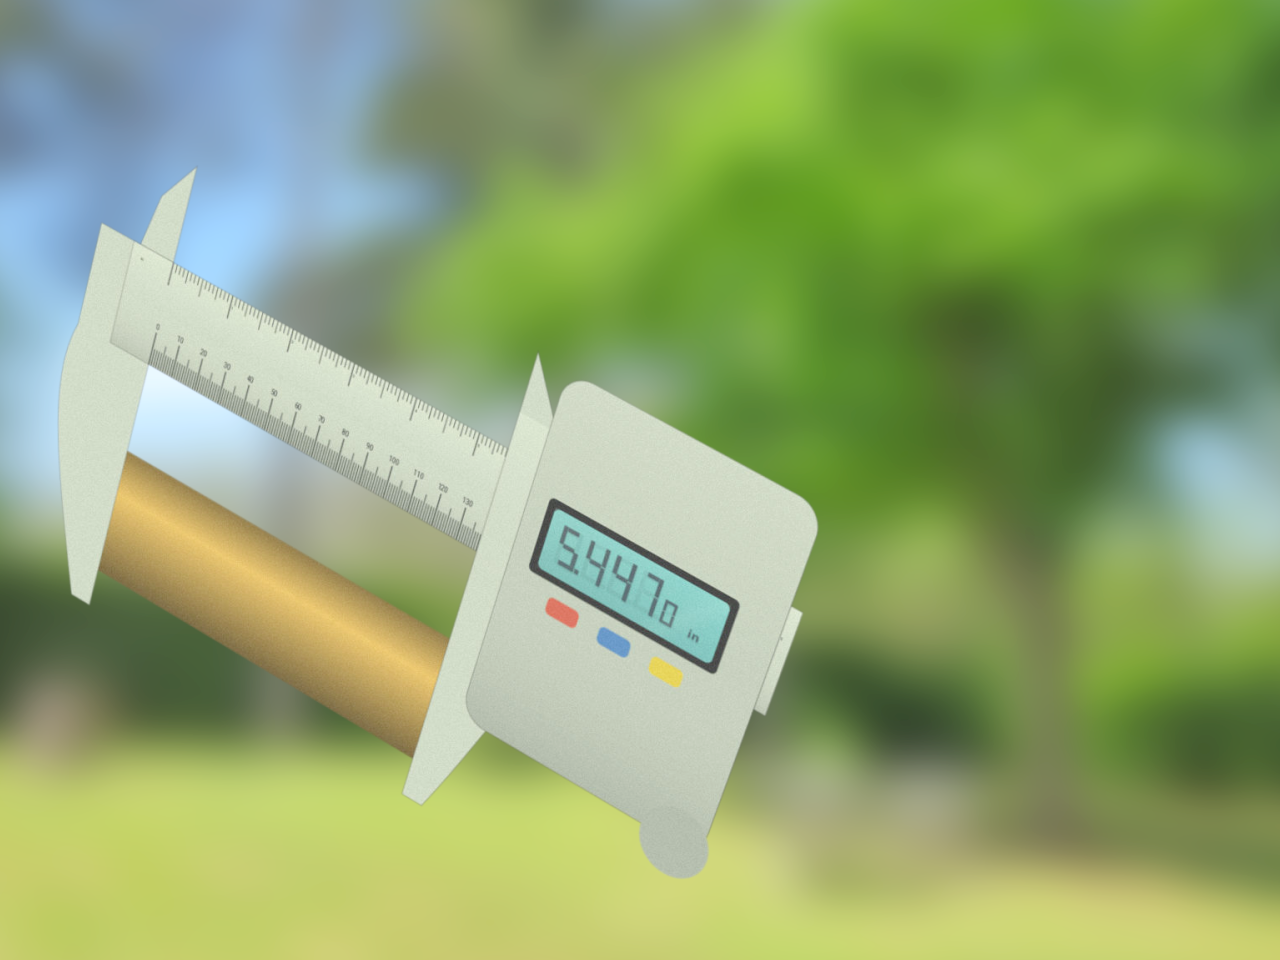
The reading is 5.4470in
